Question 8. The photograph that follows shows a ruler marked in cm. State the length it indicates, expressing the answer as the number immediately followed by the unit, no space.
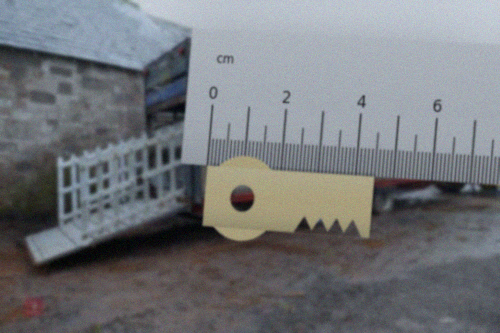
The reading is 4.5cm
